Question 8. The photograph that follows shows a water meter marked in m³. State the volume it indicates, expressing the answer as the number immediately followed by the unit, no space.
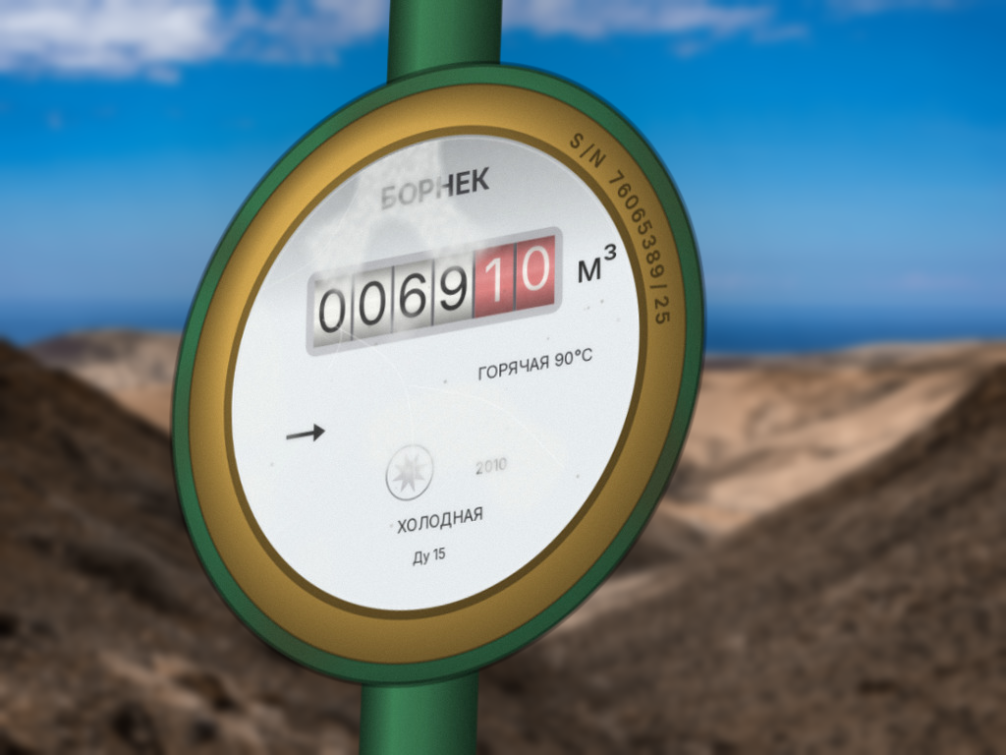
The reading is 69.10m³
